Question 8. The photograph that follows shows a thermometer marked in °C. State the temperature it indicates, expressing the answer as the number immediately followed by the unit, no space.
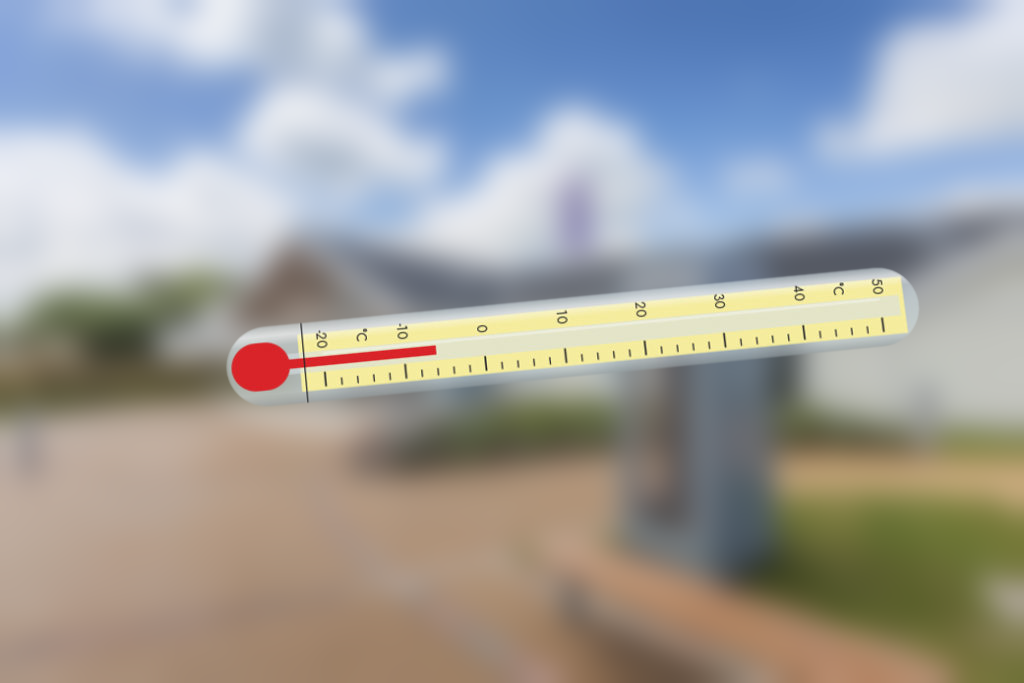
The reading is -6°C
